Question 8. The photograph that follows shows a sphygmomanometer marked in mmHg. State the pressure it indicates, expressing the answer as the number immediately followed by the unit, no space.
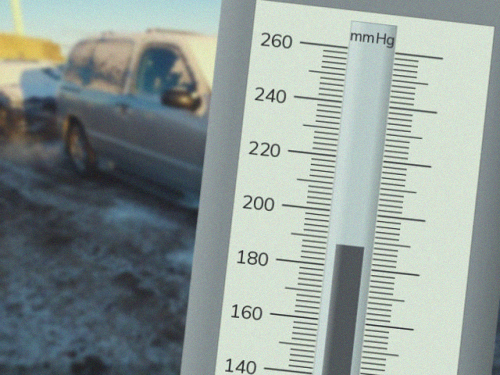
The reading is 188mmHg
